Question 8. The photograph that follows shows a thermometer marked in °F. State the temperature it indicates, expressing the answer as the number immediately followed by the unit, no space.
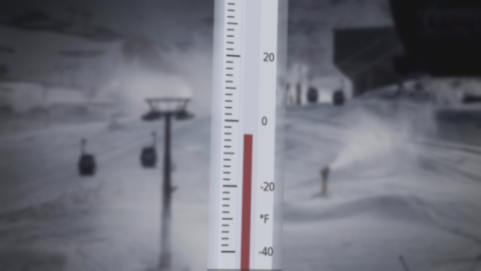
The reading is -4°F
